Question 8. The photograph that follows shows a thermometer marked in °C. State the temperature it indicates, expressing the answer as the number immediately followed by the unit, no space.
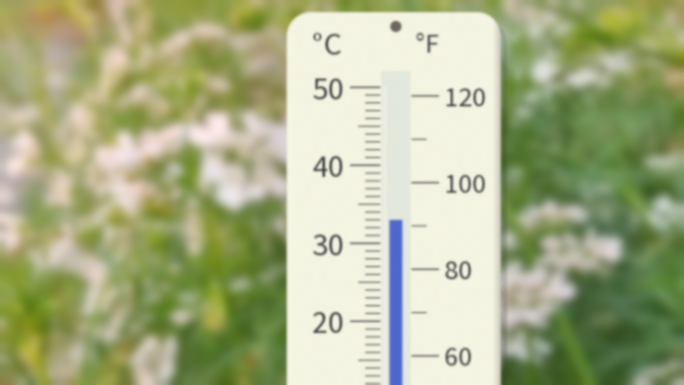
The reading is 33°C
